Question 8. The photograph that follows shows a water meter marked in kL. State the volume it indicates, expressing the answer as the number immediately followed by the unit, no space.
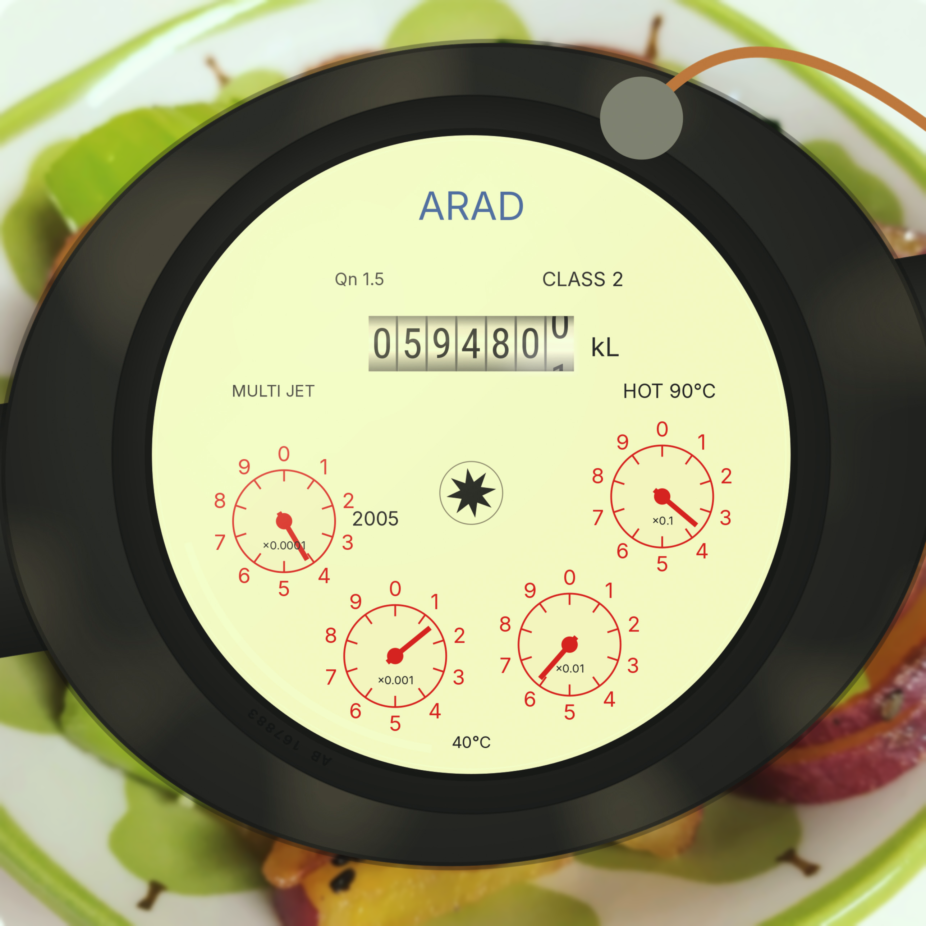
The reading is 594800.3614kL
